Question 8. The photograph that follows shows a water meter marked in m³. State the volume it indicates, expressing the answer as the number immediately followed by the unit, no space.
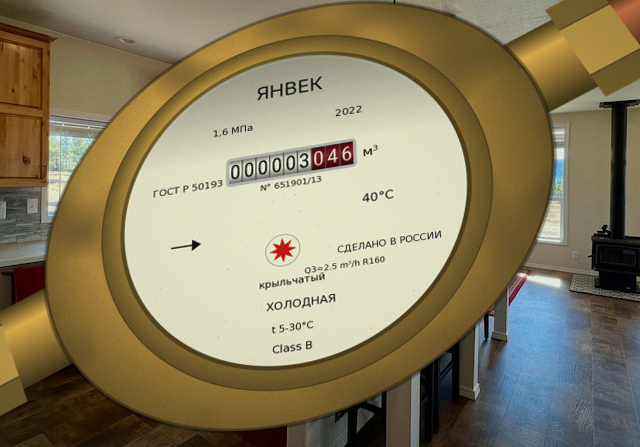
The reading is 3.046m³
